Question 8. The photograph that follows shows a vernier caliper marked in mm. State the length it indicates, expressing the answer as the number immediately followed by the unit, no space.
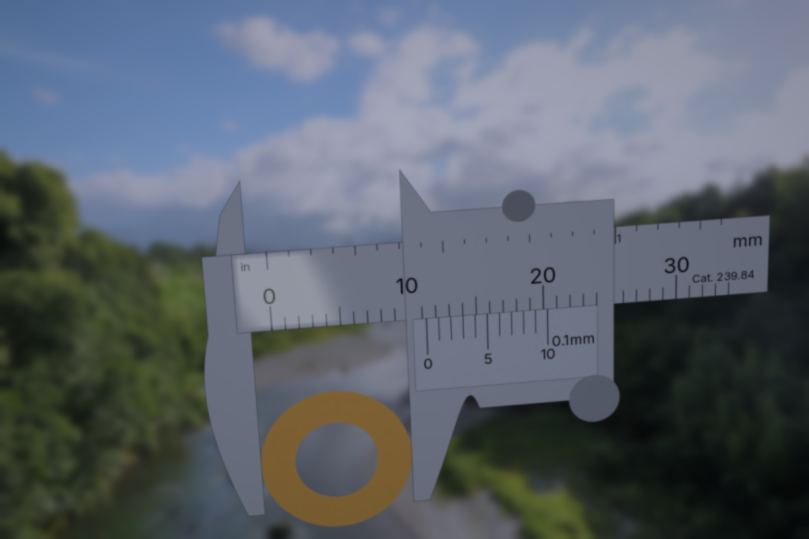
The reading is 11.3mm
